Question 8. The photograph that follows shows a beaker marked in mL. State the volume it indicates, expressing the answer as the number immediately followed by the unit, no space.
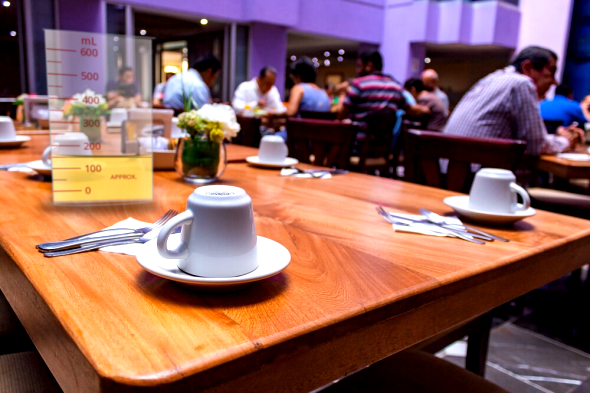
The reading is 150mL
